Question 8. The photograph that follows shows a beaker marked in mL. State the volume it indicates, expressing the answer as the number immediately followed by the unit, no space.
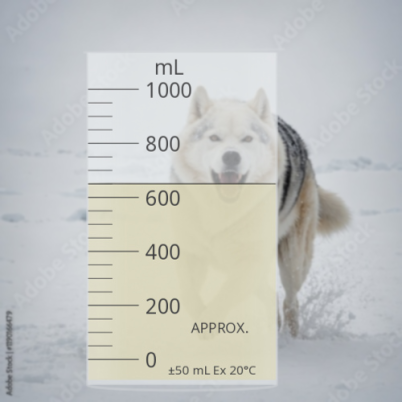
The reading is 650mL
